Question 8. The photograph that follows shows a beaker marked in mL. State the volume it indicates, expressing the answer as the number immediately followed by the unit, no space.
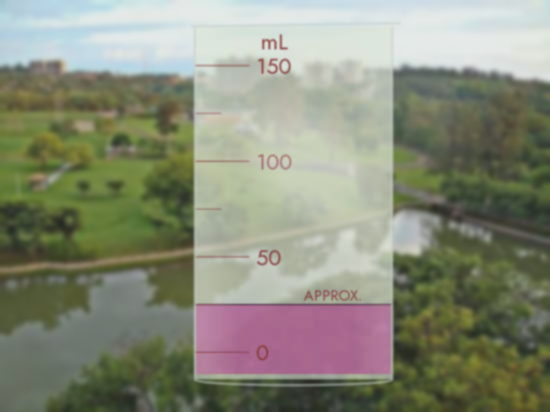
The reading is 25mL
